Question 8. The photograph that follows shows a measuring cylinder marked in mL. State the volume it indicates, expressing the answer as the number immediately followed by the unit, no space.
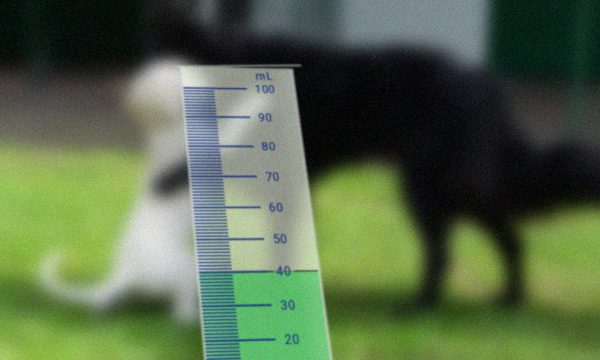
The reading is 40mL
